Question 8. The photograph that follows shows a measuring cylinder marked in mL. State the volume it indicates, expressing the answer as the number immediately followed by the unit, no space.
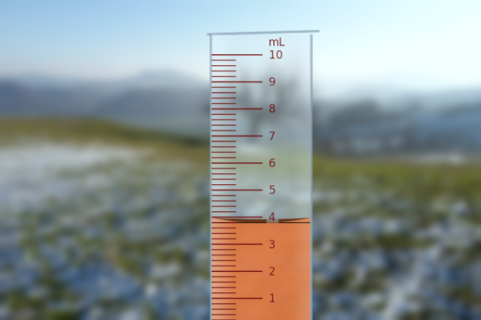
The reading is 3.8mL
